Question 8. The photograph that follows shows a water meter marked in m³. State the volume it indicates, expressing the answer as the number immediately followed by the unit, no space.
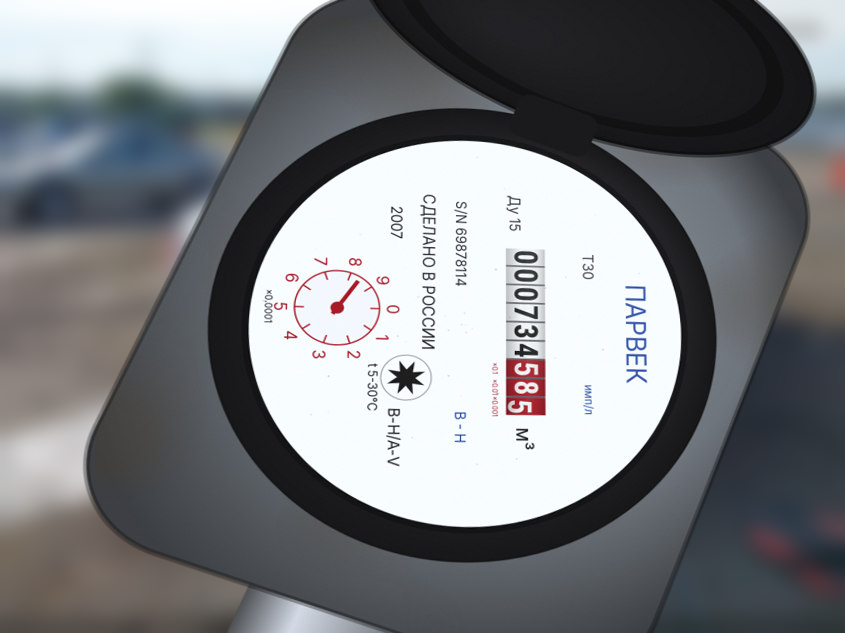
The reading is 734.5848m³
